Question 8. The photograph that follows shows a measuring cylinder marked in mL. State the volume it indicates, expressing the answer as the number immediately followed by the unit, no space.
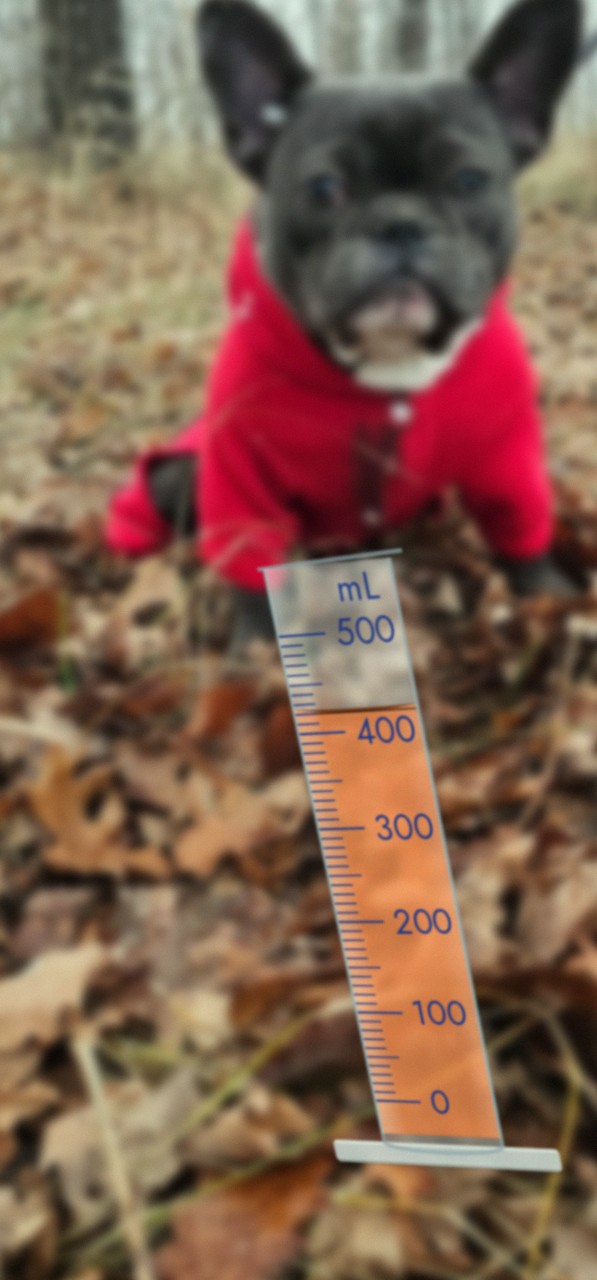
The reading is 420mL
